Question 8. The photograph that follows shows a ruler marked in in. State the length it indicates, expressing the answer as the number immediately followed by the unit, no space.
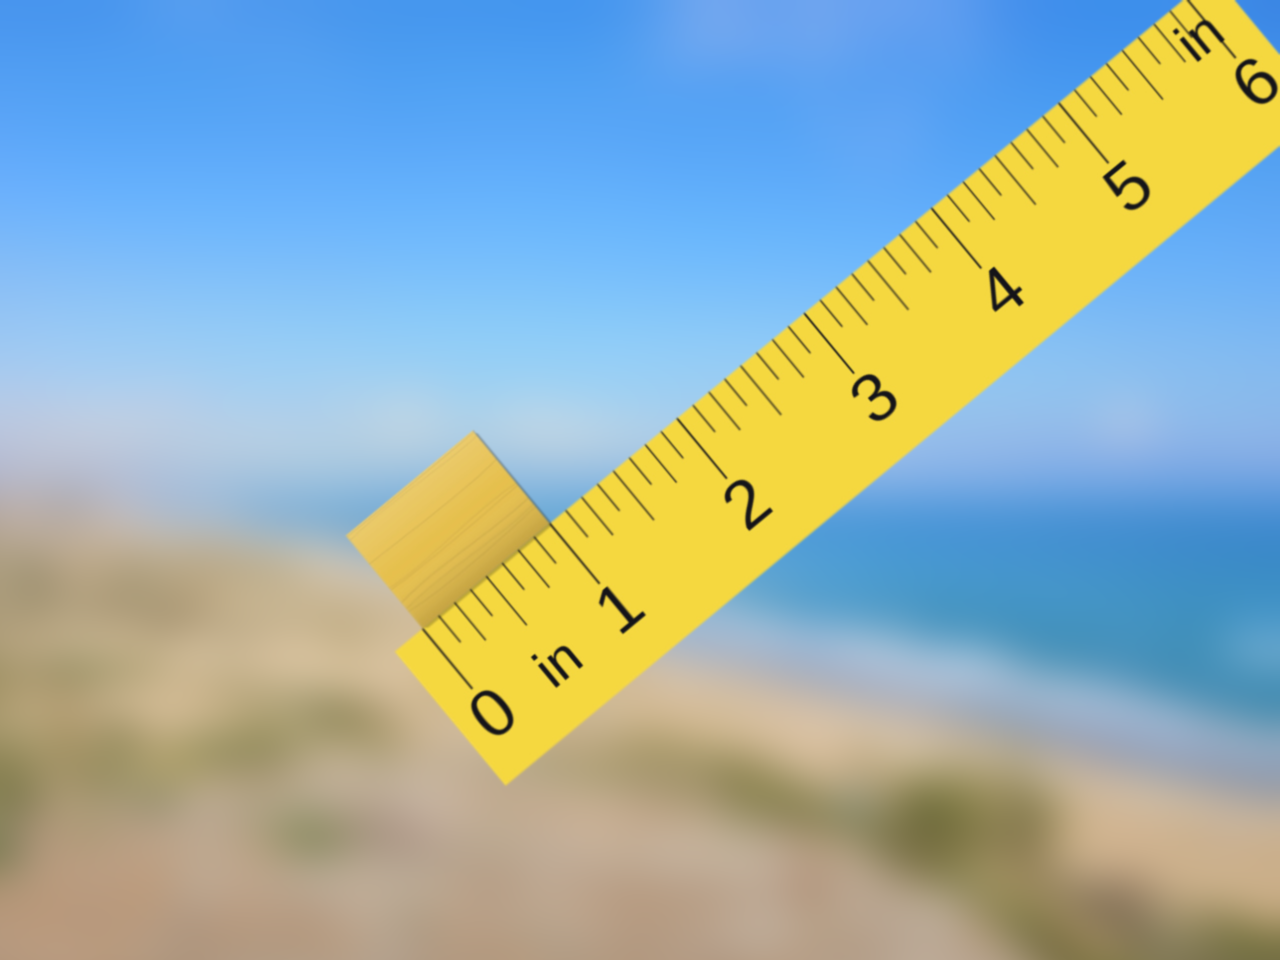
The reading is 1in
